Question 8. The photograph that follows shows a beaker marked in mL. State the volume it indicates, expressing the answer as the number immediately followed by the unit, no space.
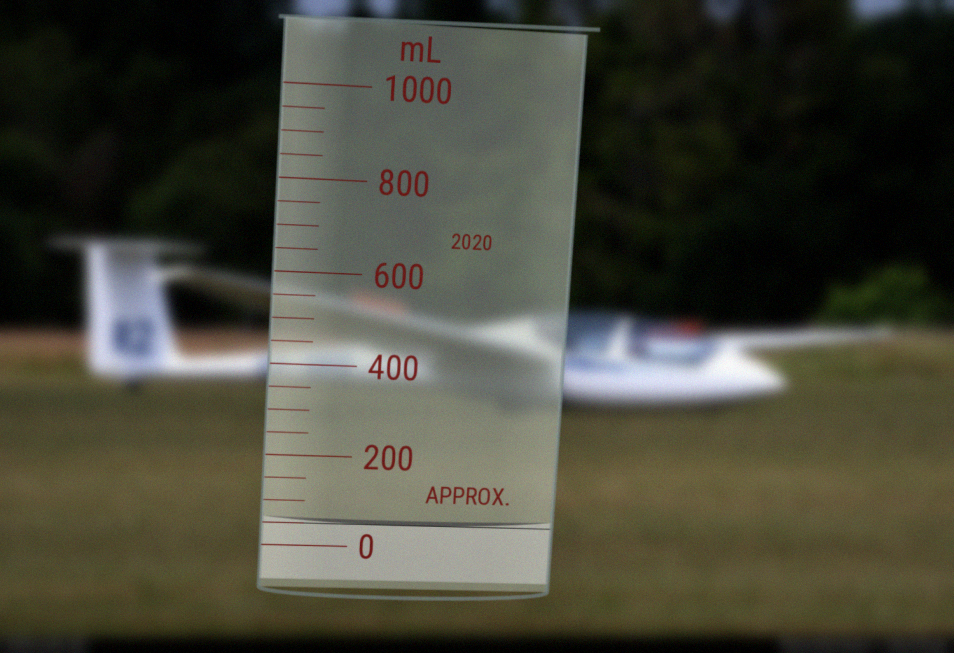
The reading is 50mL
